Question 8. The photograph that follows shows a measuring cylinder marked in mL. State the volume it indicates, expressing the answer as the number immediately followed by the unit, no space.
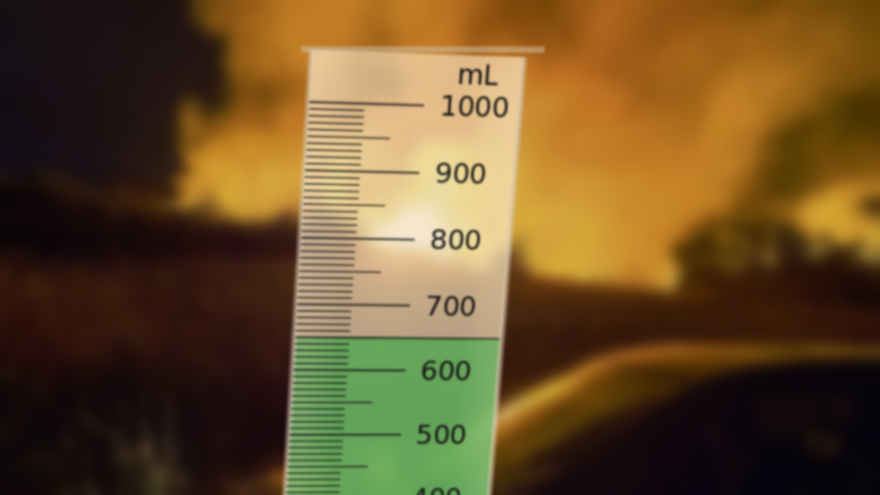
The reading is 650mL
